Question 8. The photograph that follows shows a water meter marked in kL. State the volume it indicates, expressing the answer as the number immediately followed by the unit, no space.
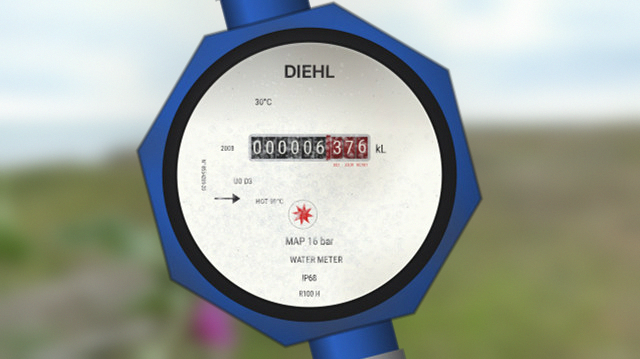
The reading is 6.376kL
